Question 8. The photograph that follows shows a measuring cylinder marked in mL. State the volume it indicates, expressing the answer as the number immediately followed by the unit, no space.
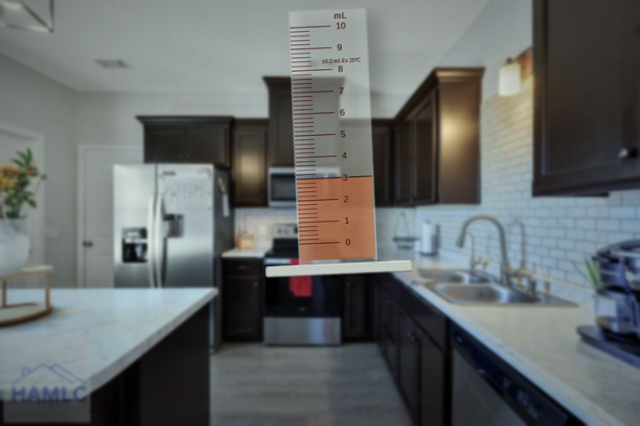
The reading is 3mL
